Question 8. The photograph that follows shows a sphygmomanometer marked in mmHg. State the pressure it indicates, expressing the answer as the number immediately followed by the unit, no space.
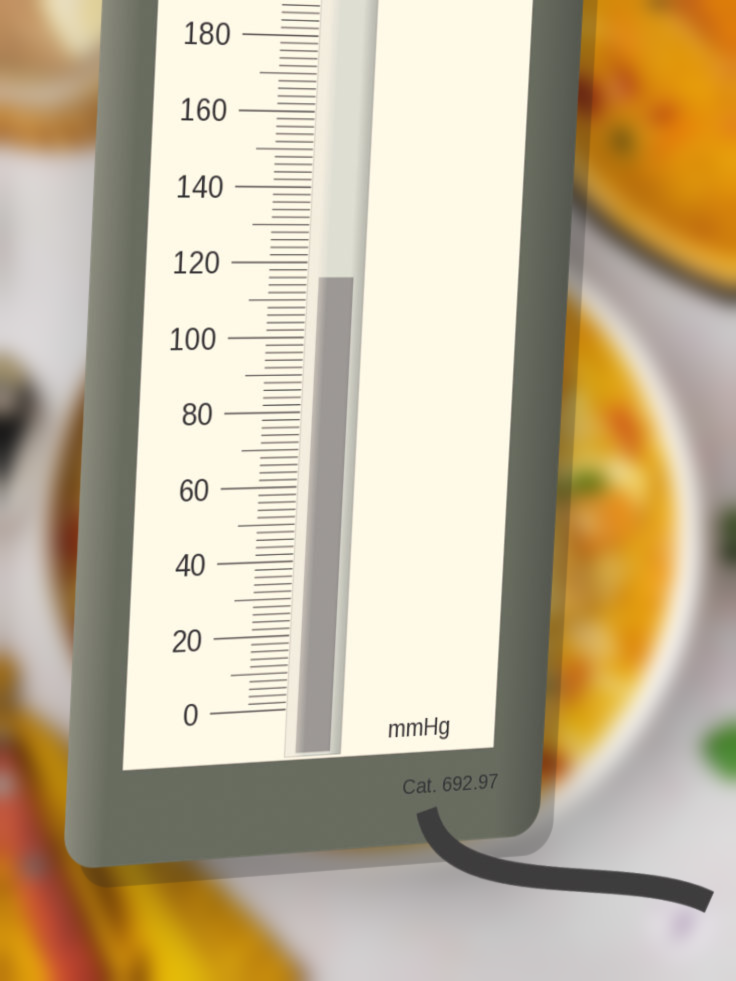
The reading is 116mmHg
